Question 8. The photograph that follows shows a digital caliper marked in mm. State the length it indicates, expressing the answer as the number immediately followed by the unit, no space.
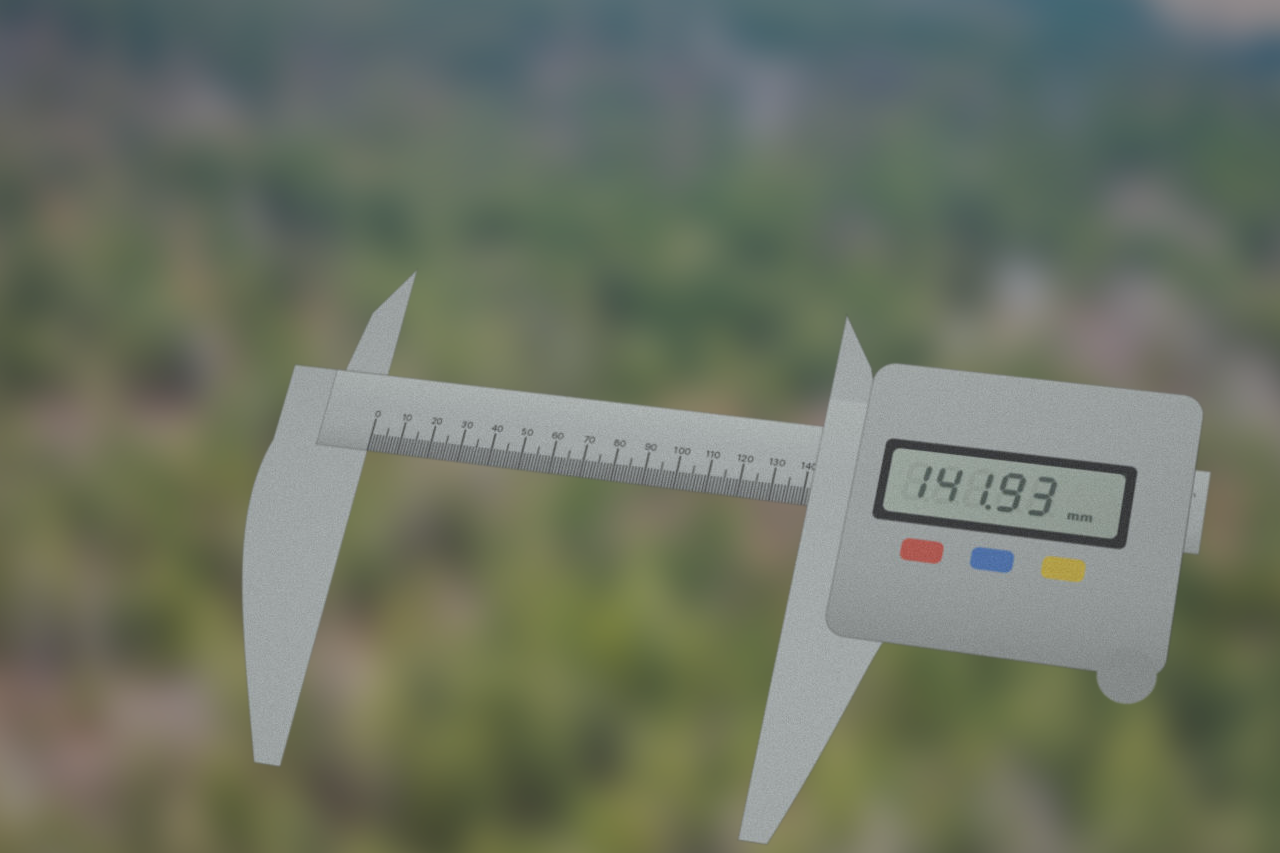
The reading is 141.93mm
